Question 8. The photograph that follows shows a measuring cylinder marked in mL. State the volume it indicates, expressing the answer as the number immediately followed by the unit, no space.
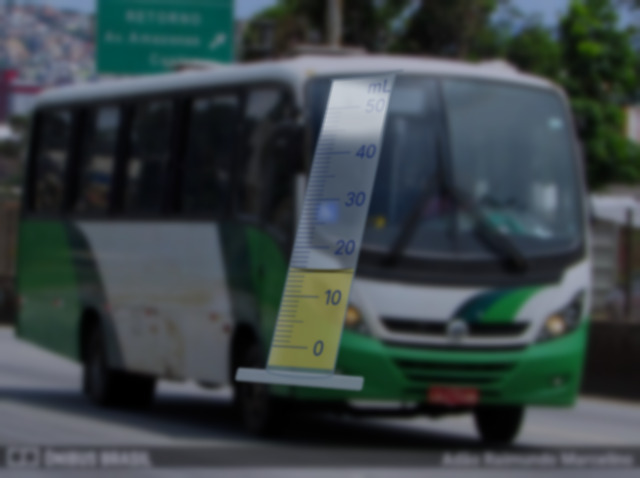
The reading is 15mL
